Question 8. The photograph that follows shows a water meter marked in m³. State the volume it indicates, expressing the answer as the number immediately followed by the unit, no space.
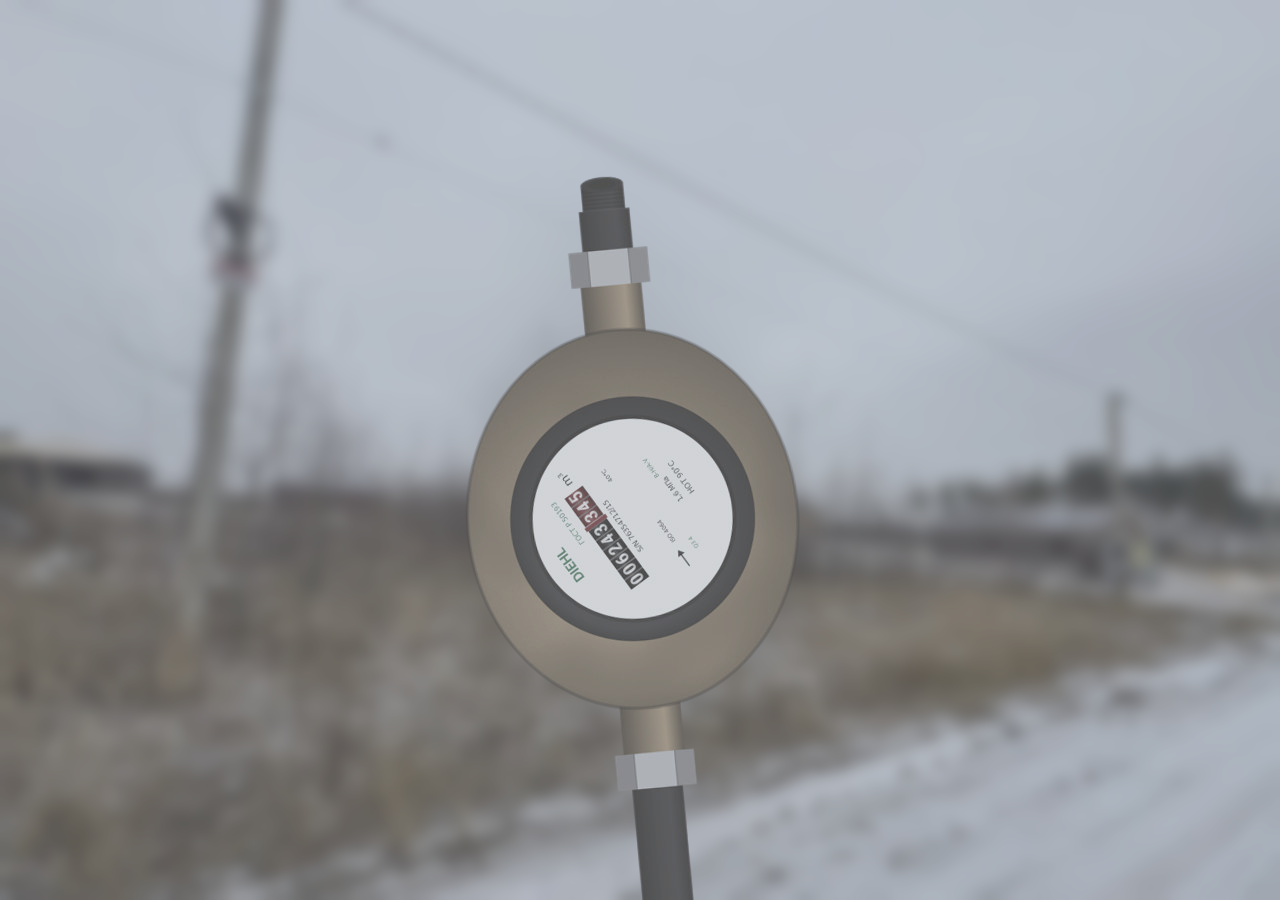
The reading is 6243.345m³
